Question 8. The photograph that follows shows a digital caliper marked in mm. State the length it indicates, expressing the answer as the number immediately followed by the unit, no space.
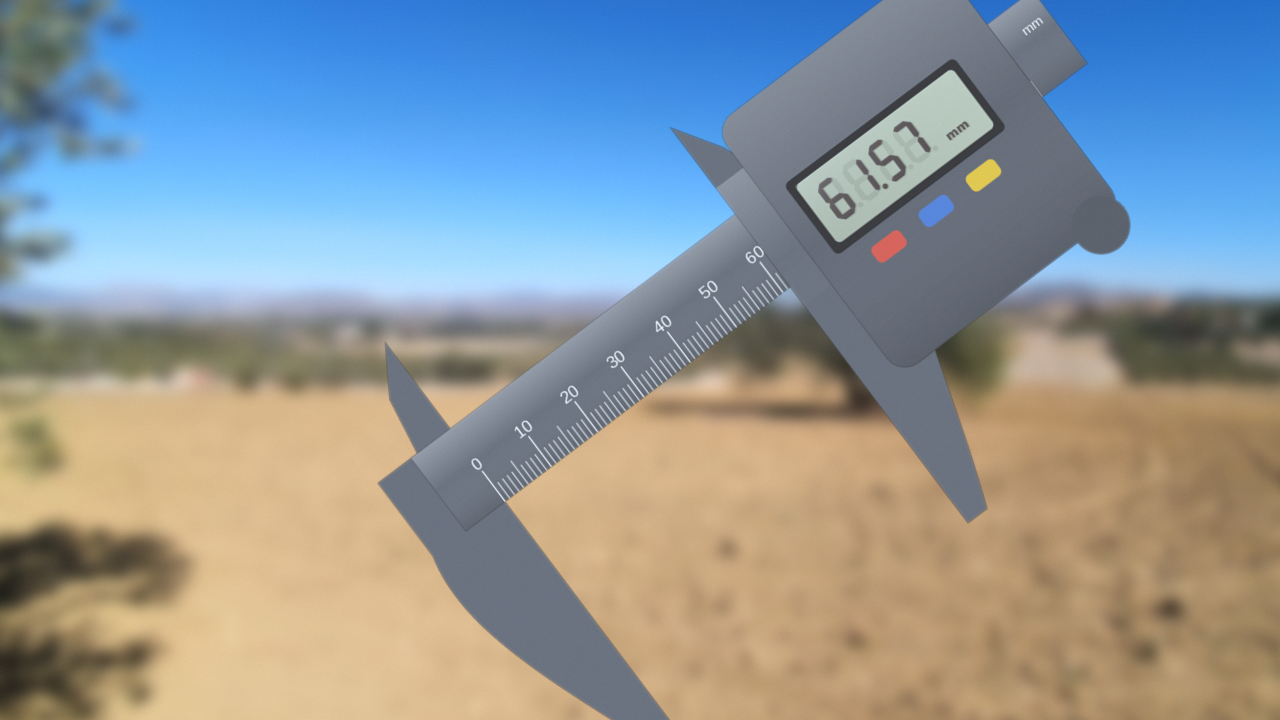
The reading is 61.57mm
